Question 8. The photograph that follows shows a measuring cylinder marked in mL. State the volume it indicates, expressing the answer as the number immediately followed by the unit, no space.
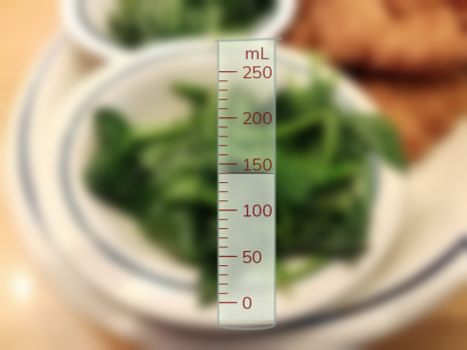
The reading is 140mL
